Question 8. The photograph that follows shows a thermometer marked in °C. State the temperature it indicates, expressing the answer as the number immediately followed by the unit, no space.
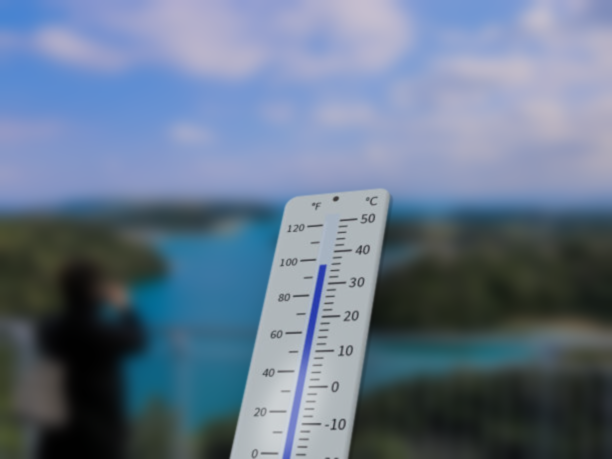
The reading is 36°C
